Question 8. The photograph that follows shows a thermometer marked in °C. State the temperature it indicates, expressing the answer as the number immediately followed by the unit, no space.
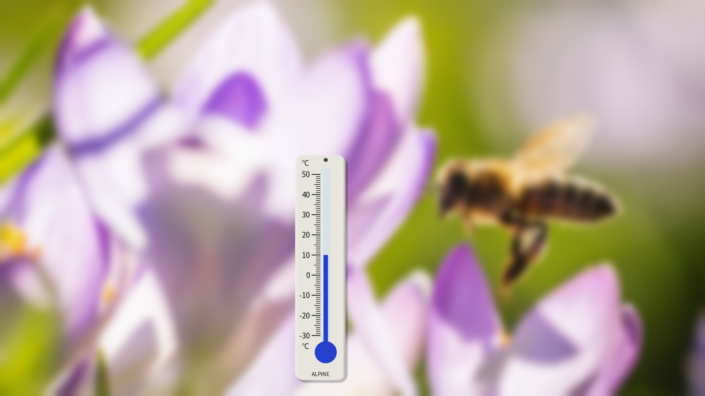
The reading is 10°C
